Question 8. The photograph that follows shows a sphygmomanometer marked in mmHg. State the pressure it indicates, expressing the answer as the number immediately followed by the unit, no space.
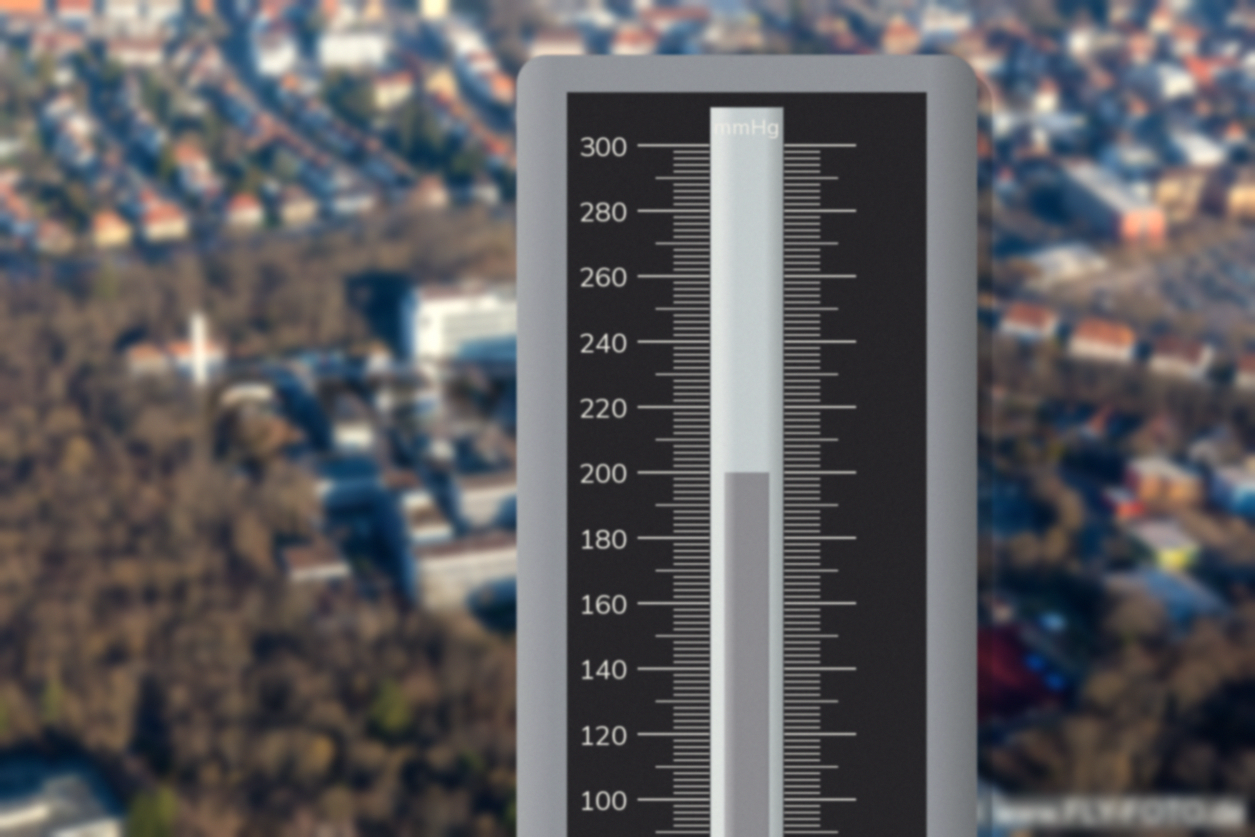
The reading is 200mmHg
